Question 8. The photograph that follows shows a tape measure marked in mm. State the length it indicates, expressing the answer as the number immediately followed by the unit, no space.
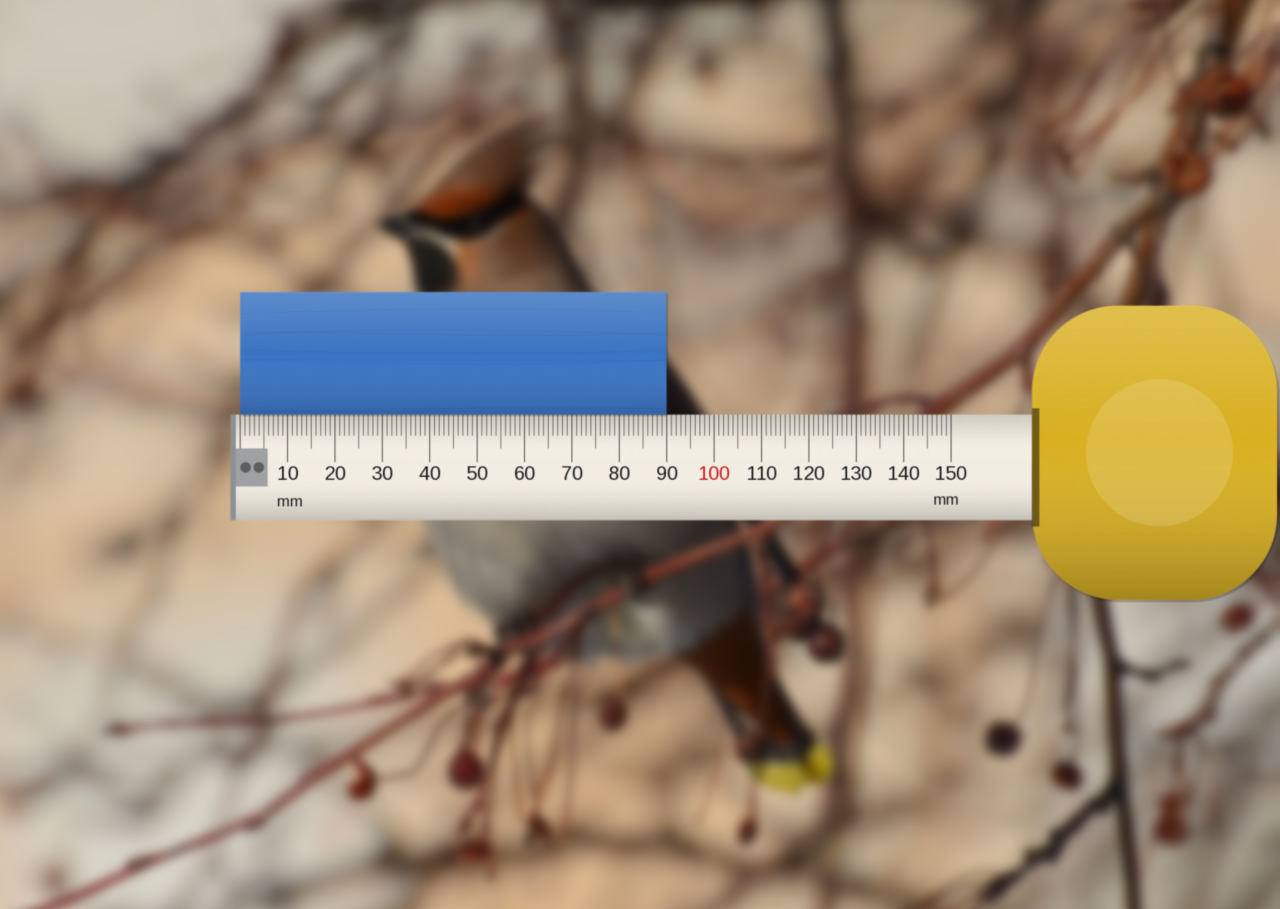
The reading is 90mm
